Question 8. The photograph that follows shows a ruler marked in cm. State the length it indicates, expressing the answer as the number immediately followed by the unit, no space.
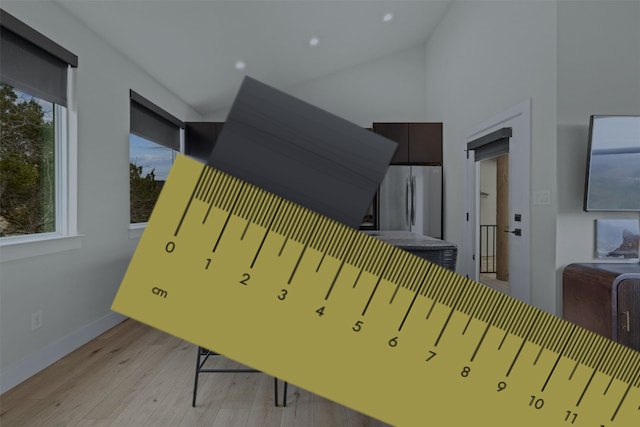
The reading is 4cm
